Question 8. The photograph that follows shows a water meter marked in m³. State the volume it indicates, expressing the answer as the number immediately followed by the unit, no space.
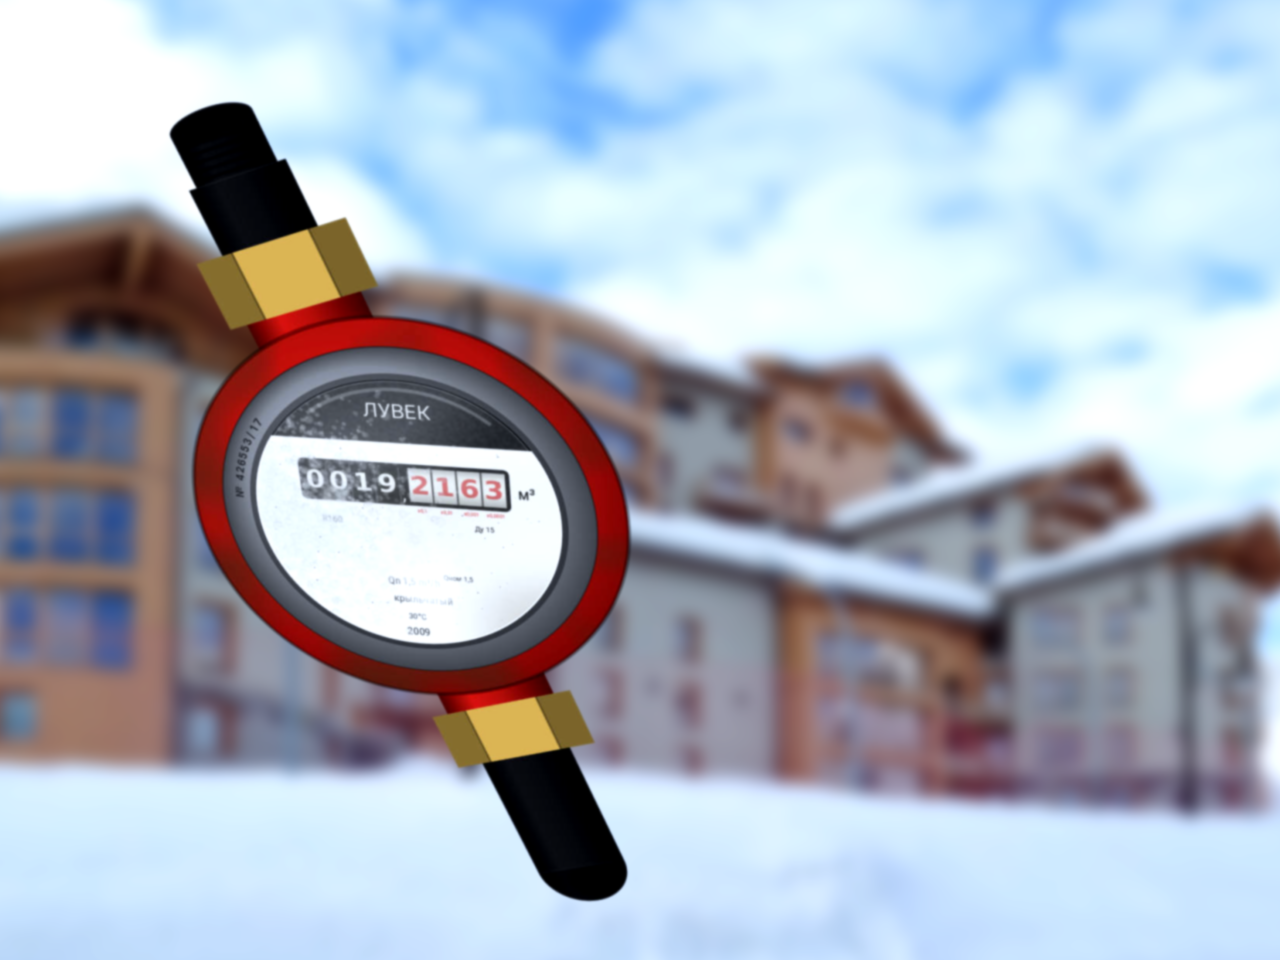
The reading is 19.2163m³
